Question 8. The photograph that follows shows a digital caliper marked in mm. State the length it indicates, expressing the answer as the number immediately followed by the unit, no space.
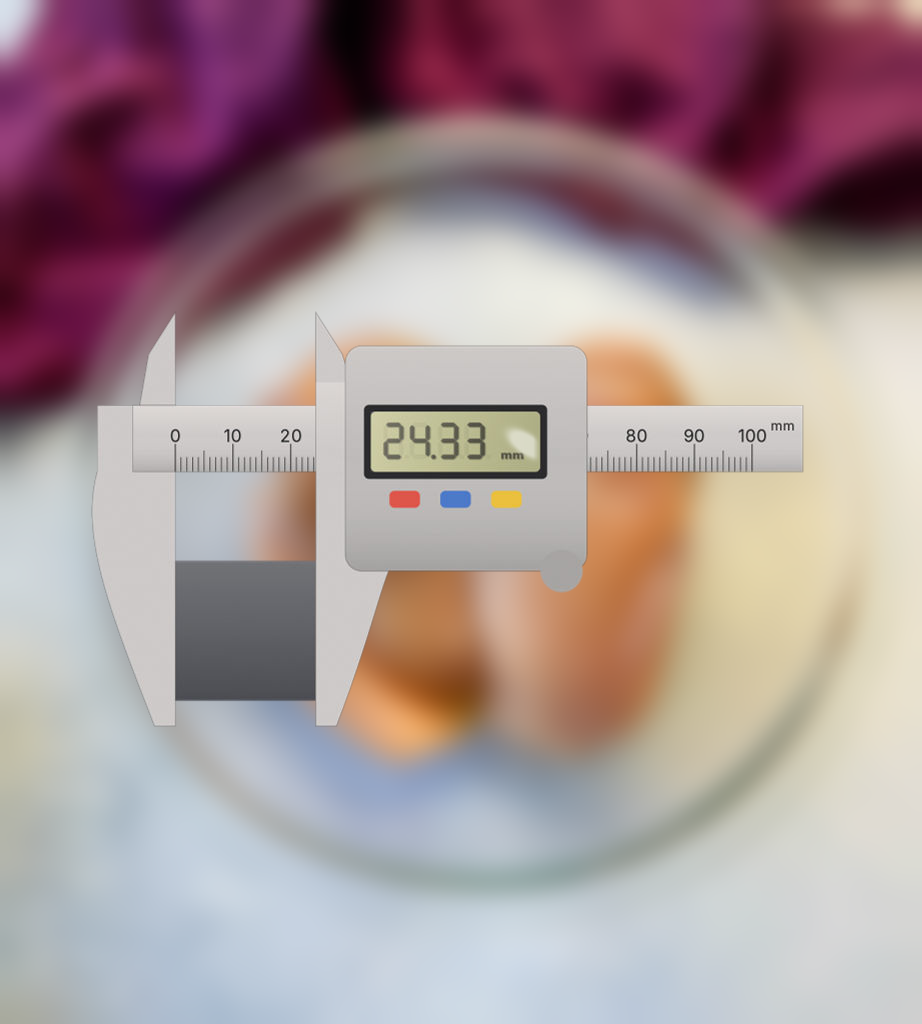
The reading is 24.33mm
